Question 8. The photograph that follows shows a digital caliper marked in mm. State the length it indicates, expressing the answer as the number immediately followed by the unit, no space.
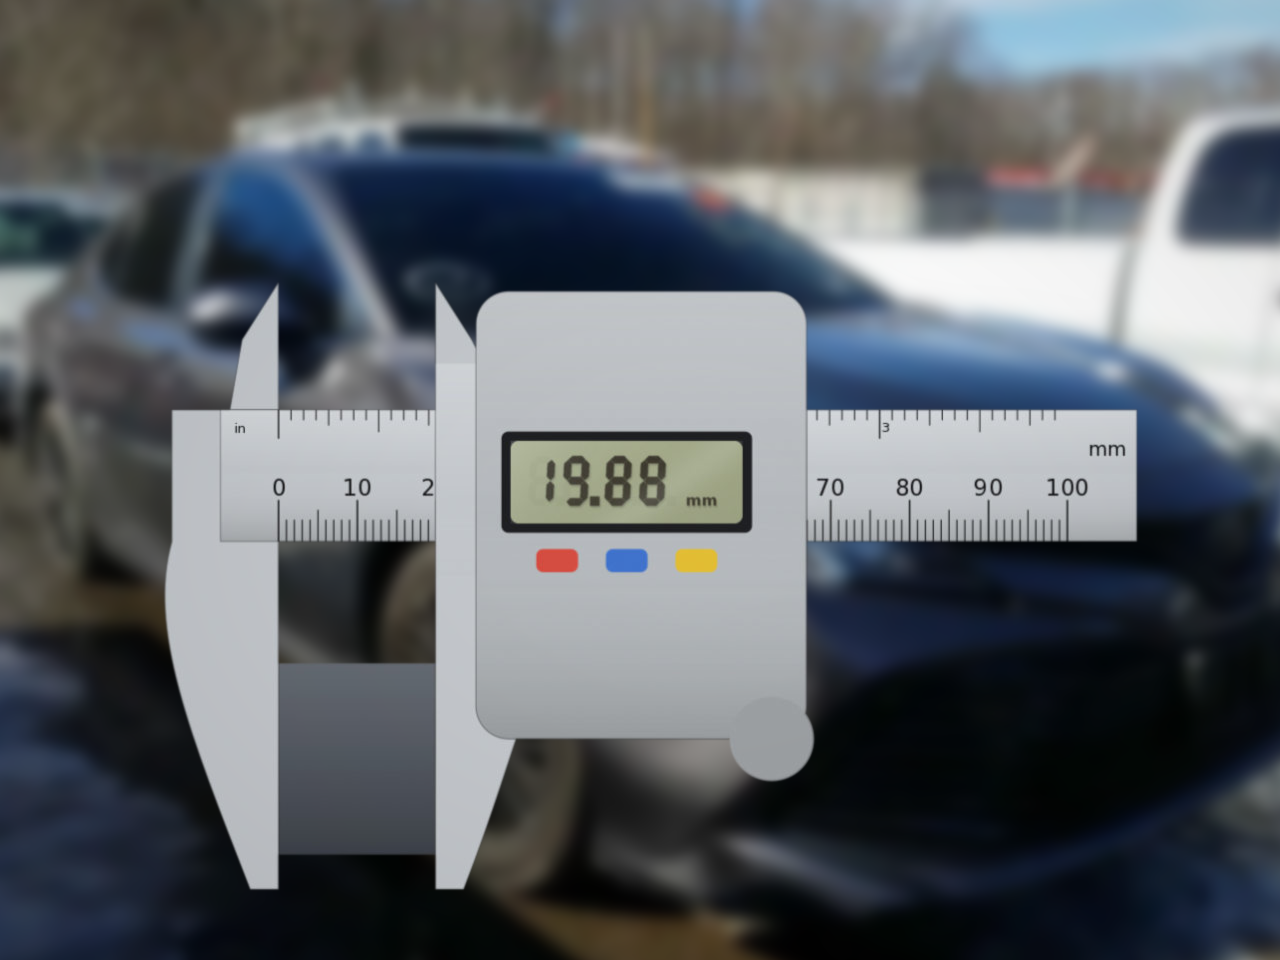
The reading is 19.88mm
